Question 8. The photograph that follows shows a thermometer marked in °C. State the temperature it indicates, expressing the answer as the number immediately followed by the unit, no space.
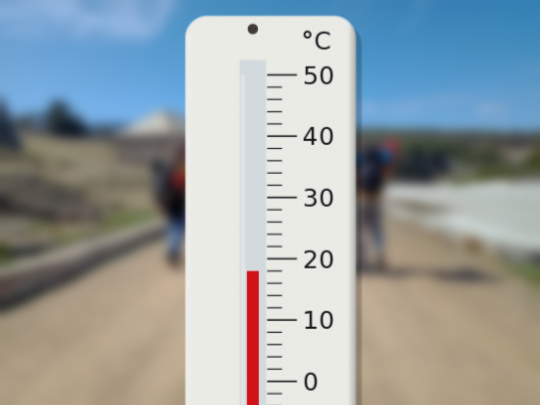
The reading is 18°C
